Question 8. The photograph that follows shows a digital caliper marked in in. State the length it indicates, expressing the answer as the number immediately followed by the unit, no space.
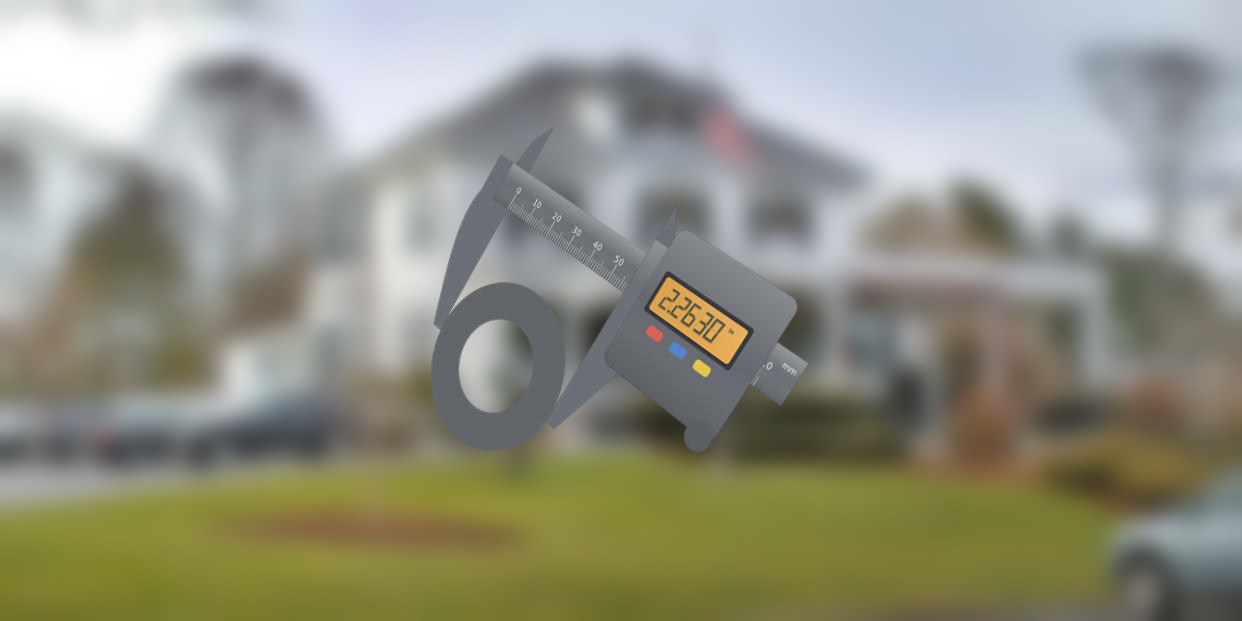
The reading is 2.2630in
